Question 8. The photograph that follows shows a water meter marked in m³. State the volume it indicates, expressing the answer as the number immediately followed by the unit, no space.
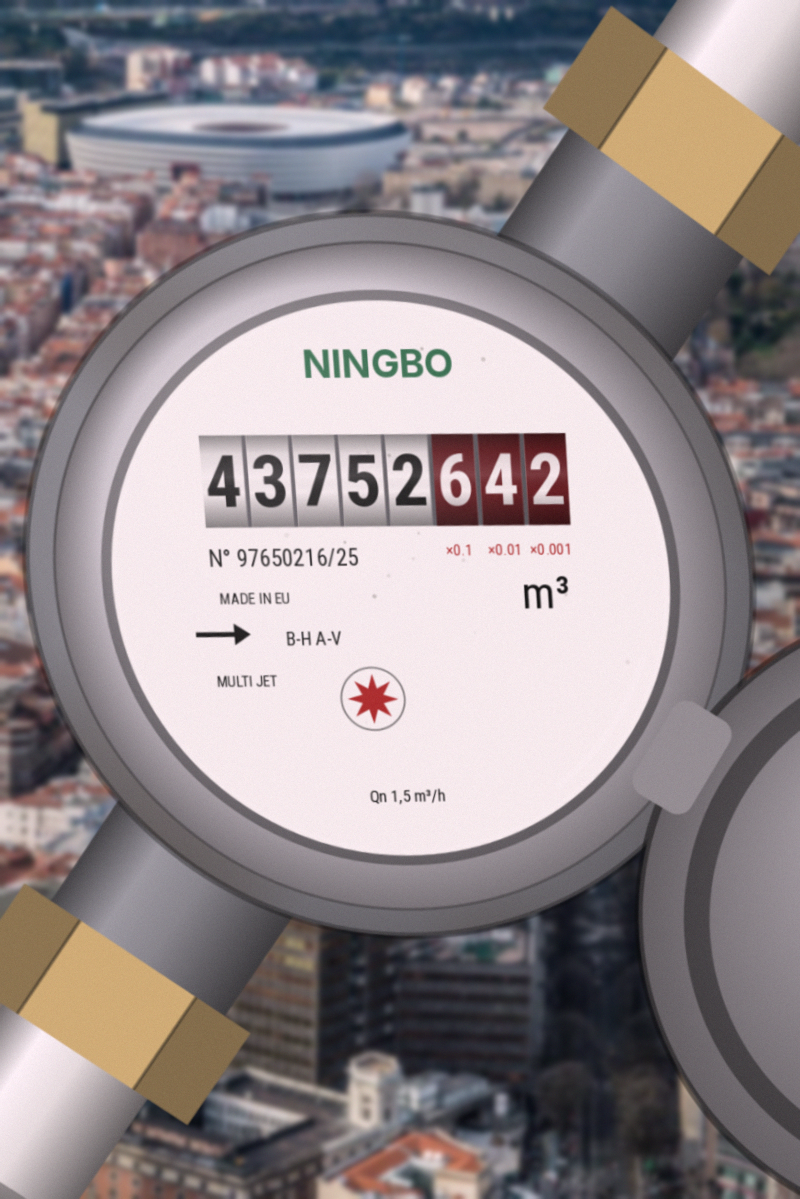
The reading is 43752.642m³
